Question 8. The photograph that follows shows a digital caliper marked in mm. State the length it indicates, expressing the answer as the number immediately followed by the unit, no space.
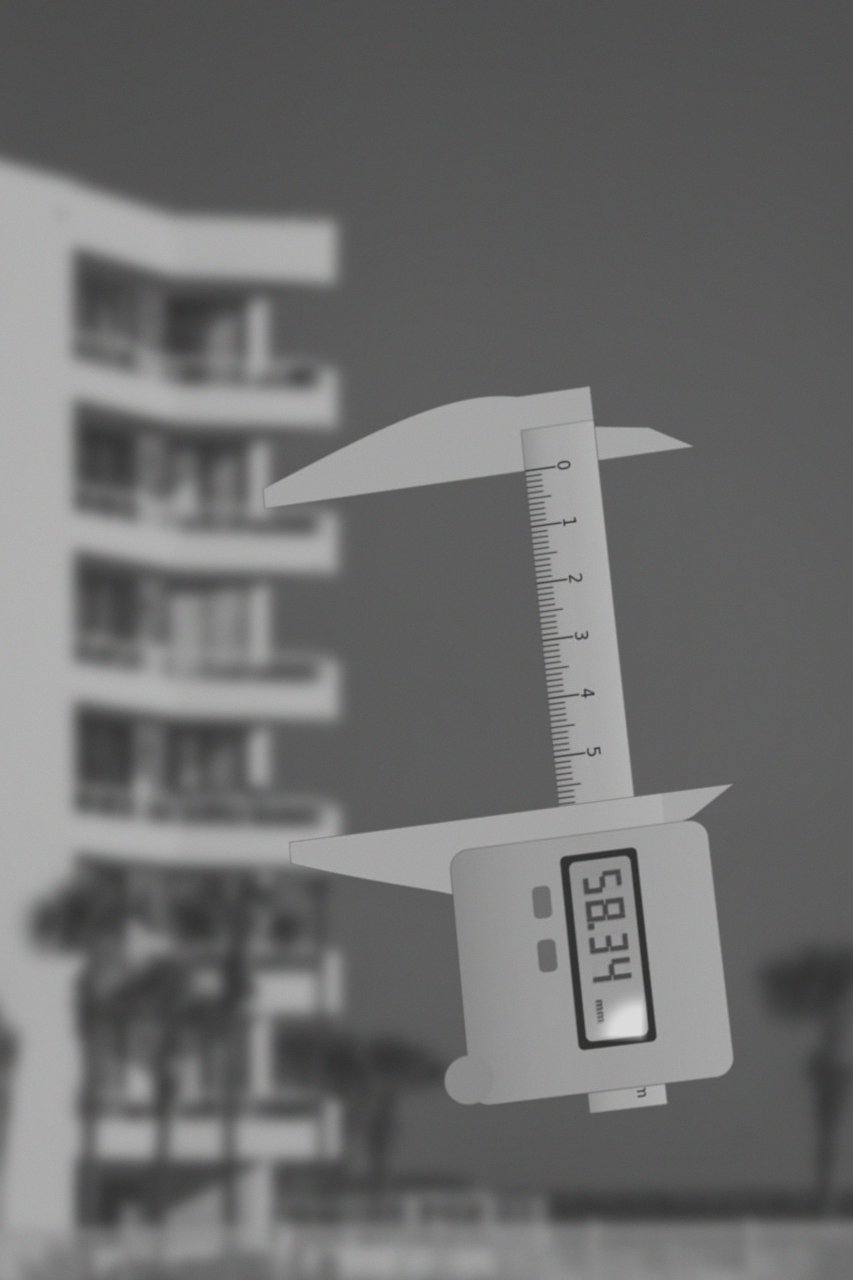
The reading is 58.34mm
